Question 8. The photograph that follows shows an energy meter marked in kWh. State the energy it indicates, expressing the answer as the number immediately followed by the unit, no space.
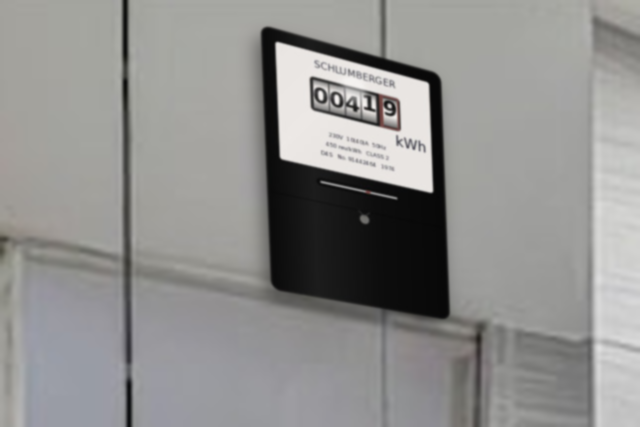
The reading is 41.9kWh
